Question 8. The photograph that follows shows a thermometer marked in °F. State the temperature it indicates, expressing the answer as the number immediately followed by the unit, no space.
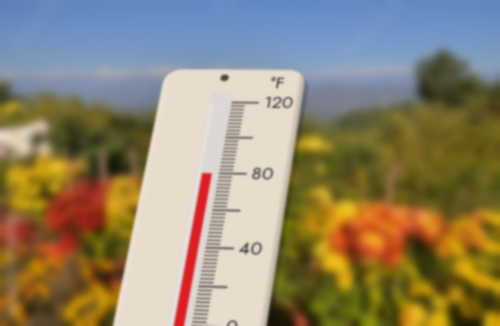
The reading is 80°F
